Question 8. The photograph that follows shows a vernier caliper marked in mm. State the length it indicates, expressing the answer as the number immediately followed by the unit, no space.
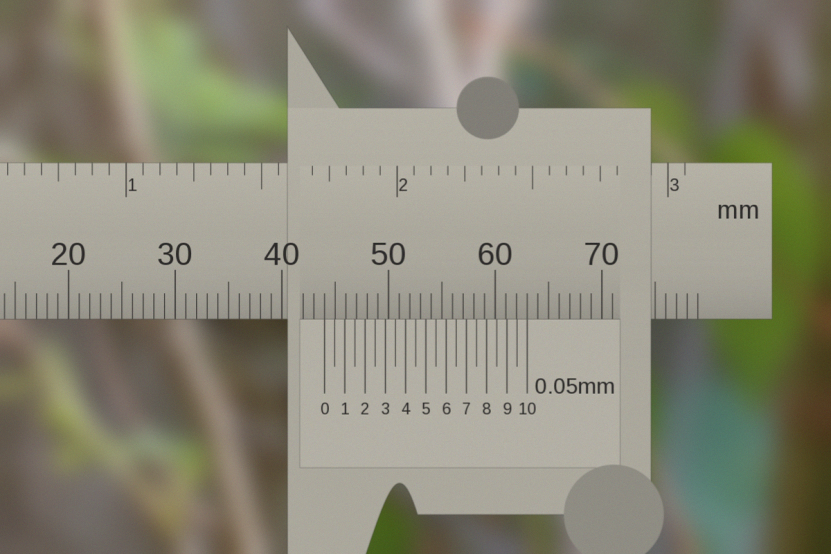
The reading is 44.0mm
